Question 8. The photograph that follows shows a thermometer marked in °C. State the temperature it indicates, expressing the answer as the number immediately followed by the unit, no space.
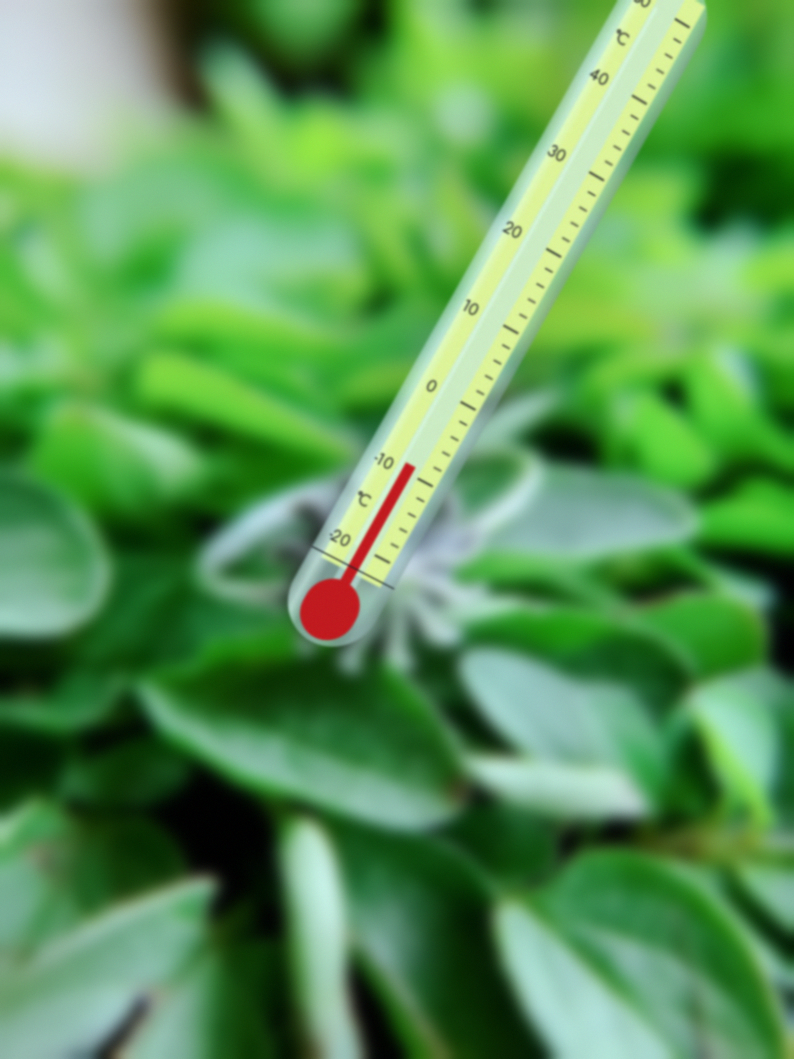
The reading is -9°C
